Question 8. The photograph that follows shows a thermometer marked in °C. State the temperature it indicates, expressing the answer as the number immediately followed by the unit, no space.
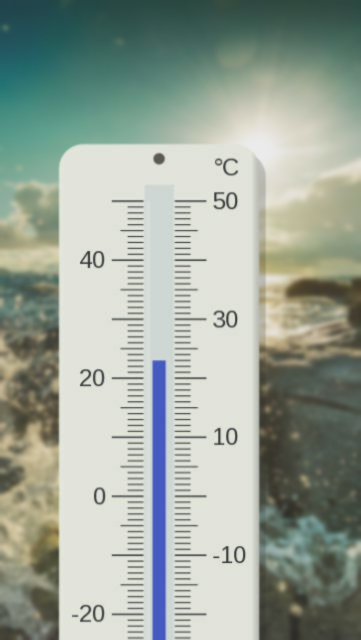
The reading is 23°C
